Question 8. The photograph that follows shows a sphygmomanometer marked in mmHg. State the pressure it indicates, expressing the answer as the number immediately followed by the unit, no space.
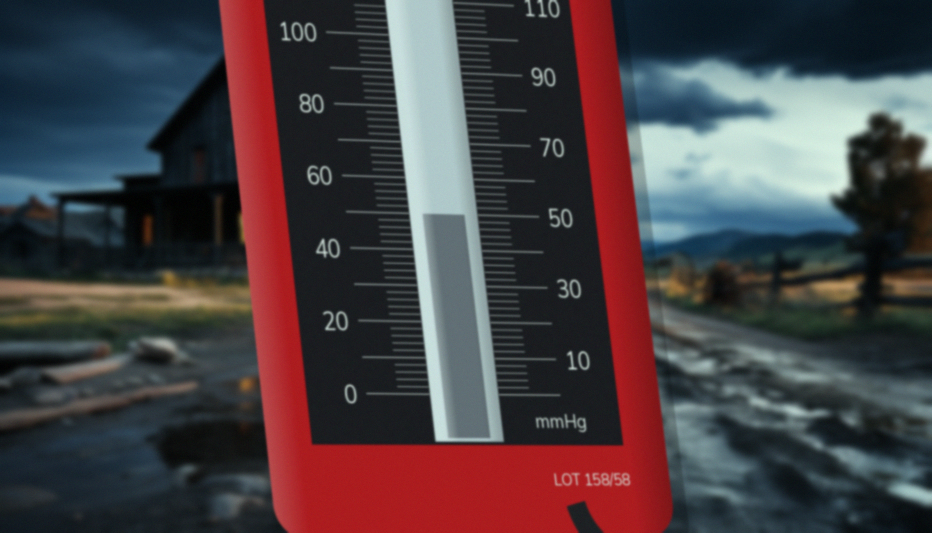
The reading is 50mmHg
